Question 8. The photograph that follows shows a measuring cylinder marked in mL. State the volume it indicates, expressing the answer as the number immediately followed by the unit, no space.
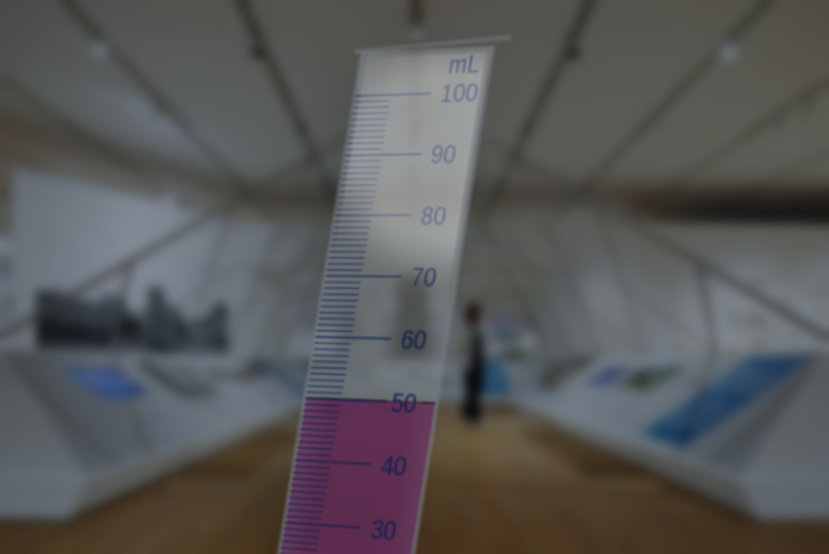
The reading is 50mL
